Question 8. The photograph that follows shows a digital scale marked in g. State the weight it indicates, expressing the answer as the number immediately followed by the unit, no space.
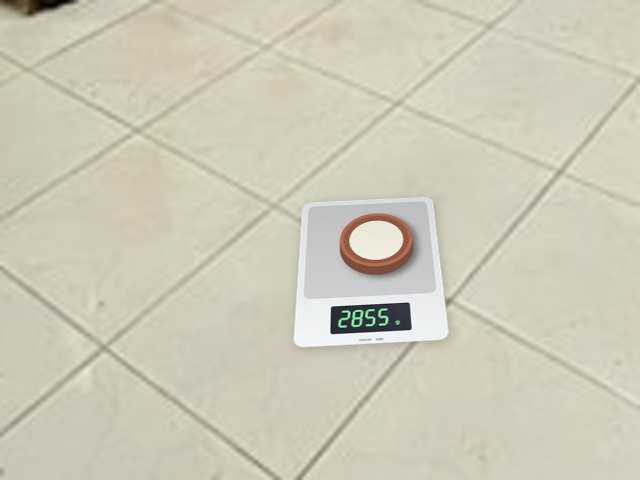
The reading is 2855g
